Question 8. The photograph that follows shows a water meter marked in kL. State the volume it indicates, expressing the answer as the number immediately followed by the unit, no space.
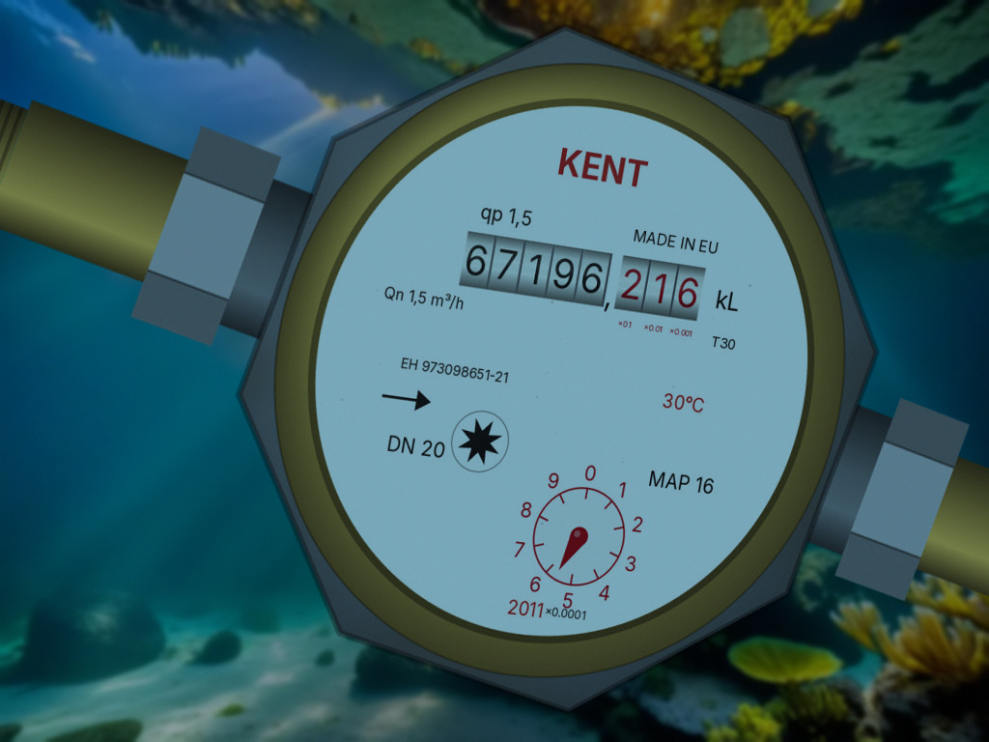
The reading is 67196.2165kL
